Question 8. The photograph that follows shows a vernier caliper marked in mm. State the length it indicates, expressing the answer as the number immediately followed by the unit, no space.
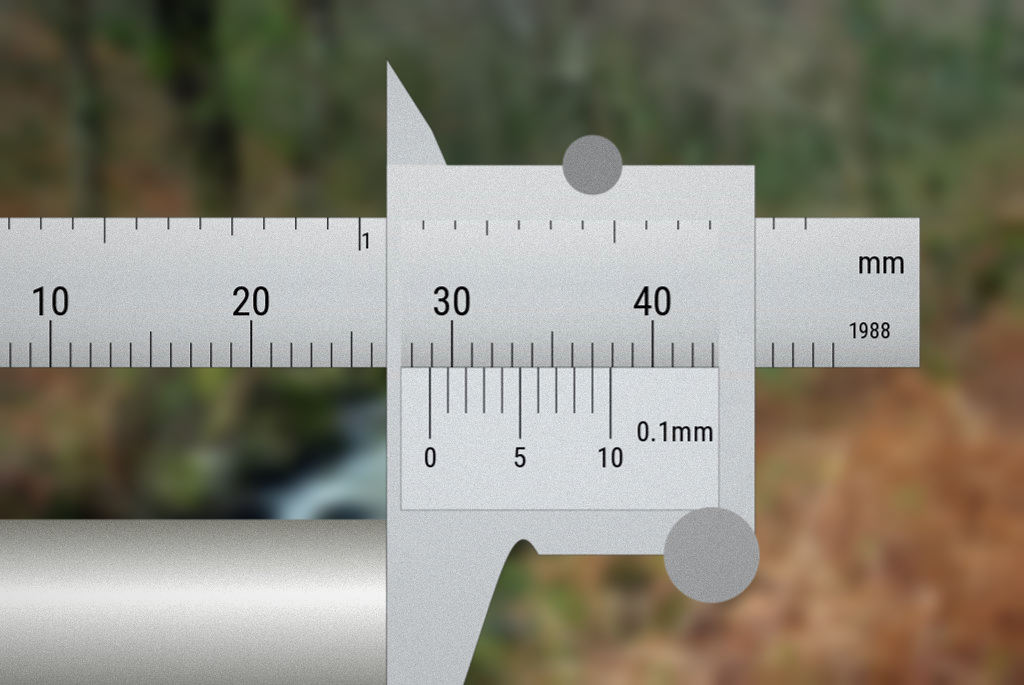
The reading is 28.9mm
